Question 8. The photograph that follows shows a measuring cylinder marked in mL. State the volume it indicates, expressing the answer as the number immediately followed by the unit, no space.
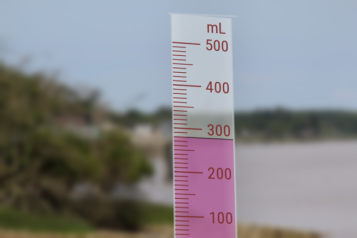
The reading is 280mL
